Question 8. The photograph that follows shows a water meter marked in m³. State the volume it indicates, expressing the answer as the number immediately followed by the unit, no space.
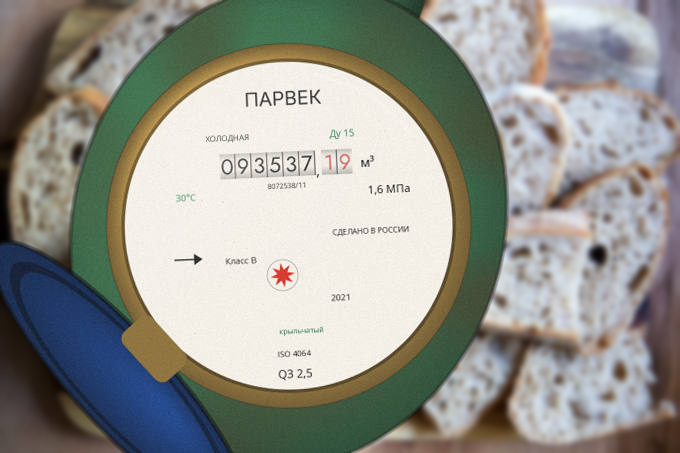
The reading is 93537.19m³
